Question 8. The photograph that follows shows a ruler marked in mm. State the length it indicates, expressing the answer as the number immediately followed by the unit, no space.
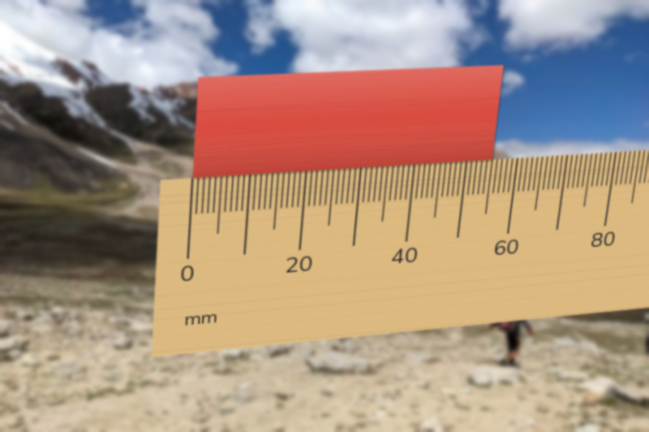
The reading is 55mm
